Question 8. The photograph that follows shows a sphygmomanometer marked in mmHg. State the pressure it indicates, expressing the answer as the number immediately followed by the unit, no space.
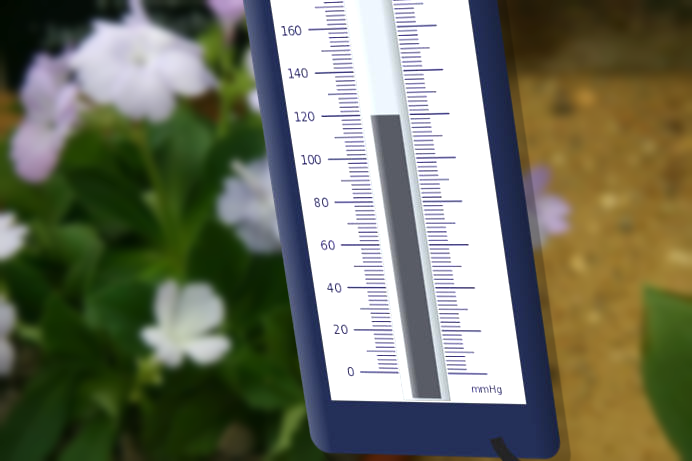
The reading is 120mmHg
